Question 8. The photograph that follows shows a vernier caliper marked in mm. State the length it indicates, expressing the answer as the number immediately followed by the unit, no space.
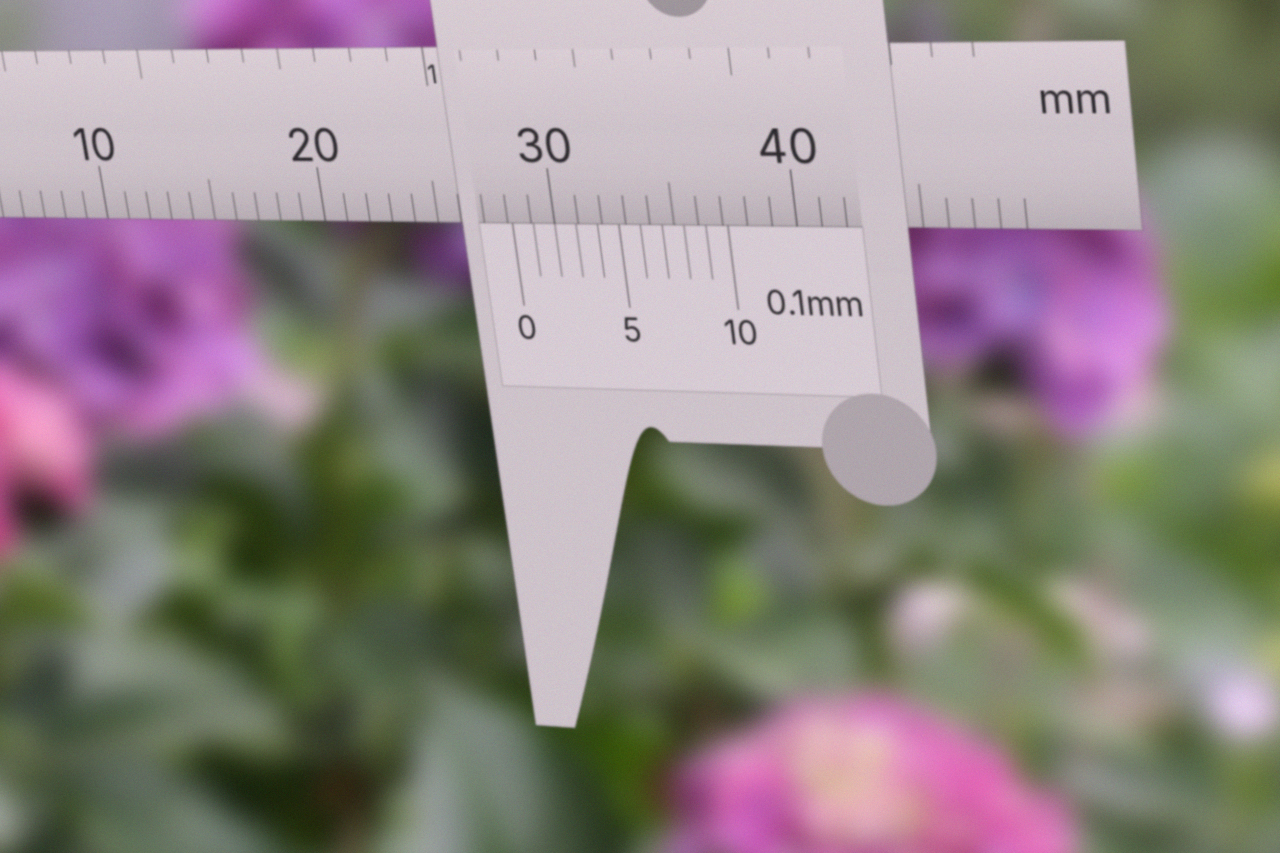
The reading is 28.2mm
